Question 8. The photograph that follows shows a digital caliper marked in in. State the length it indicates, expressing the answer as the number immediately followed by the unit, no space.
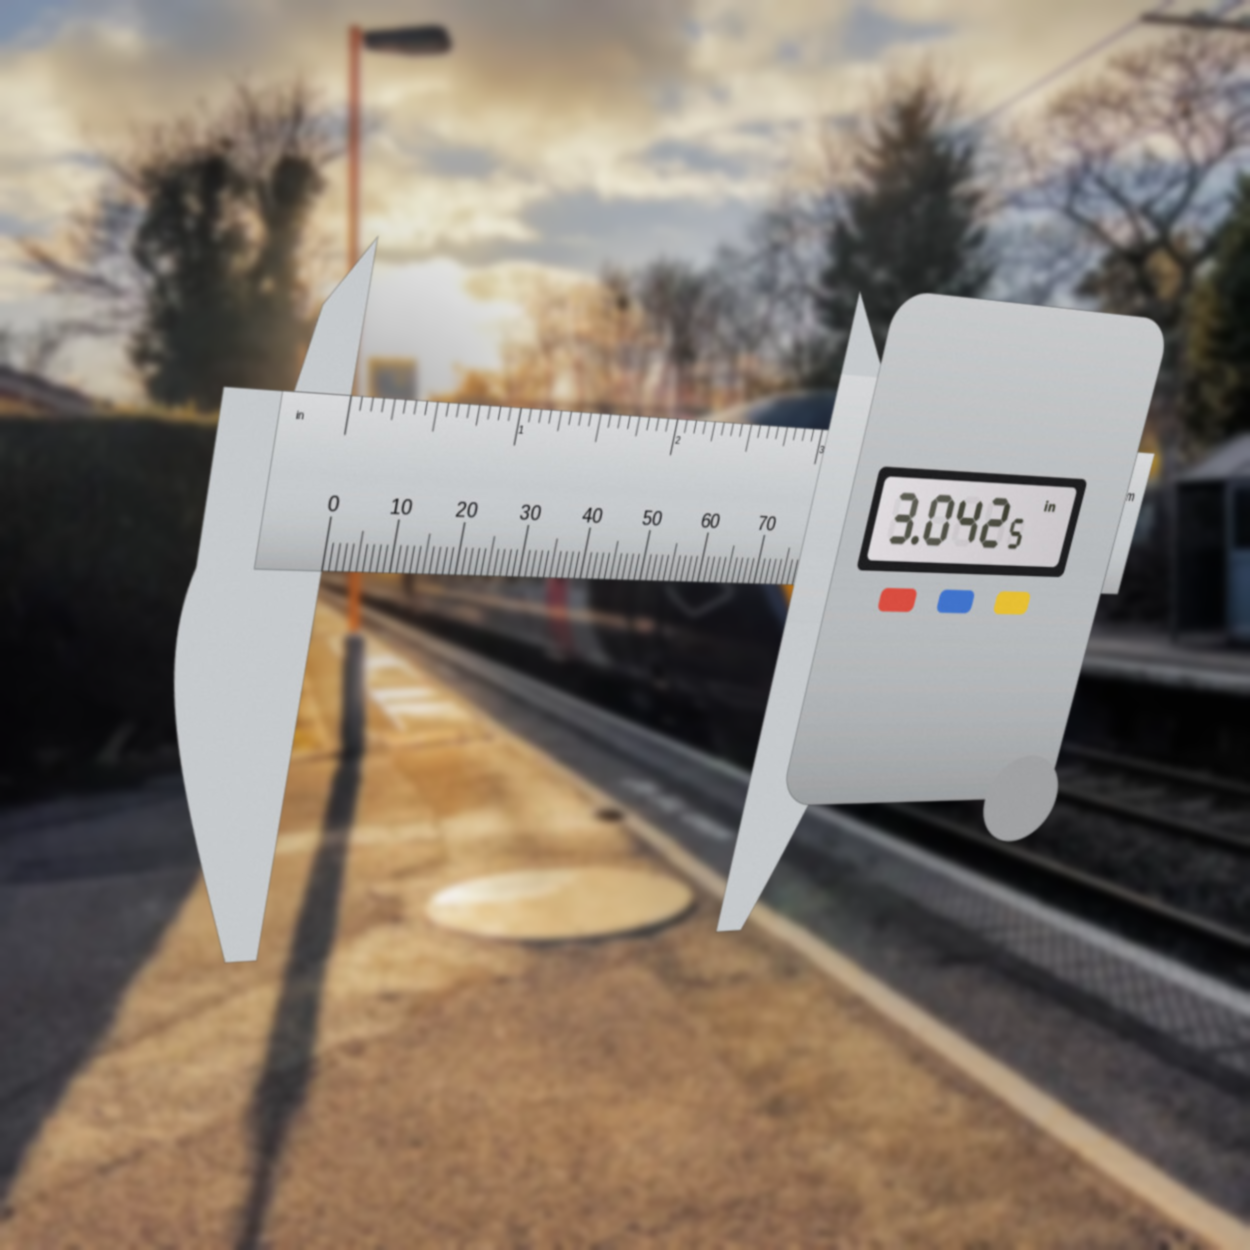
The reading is 3.0425in
